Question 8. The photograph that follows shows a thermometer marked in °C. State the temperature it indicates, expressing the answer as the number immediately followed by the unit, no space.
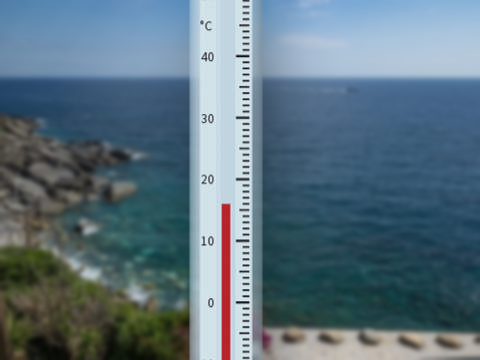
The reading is 16°C
